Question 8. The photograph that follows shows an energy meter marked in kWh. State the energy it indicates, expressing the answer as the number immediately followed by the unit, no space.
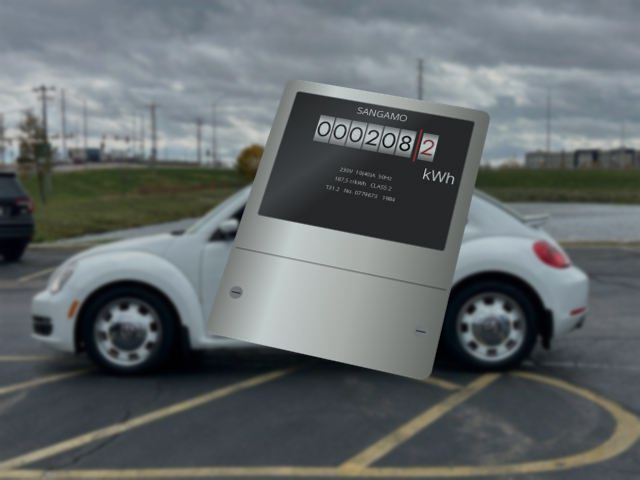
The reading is 208.2kWh
